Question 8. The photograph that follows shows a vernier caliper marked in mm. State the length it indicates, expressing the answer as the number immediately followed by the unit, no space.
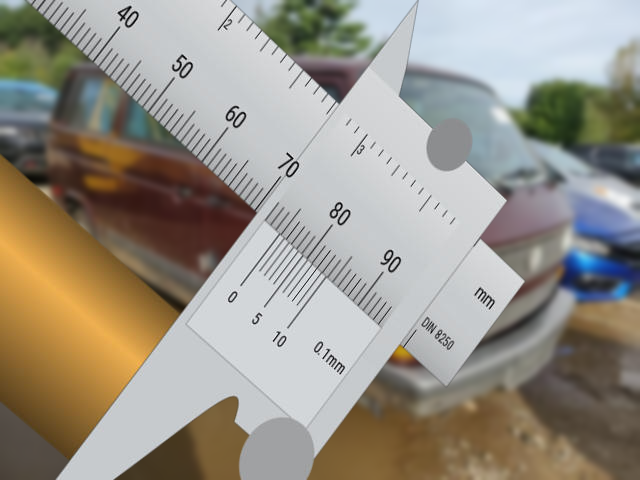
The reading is 74.8mm
